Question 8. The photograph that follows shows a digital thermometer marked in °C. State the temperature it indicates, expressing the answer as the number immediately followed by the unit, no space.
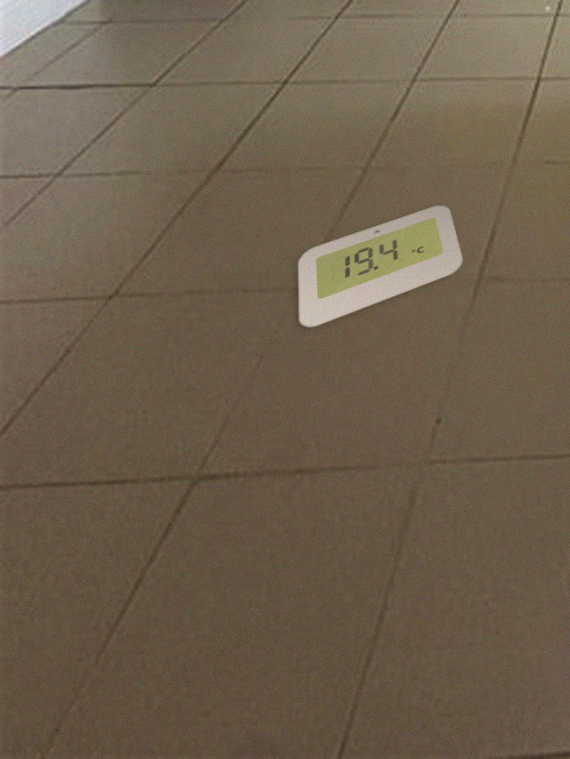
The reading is 19.4°C
